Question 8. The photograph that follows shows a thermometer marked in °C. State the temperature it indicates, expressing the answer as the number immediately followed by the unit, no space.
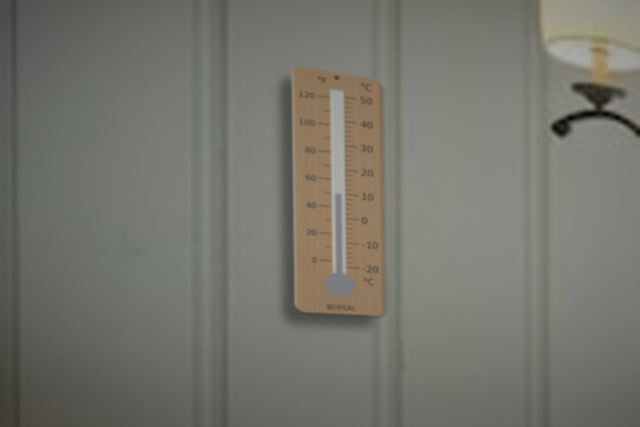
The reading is 10°C
